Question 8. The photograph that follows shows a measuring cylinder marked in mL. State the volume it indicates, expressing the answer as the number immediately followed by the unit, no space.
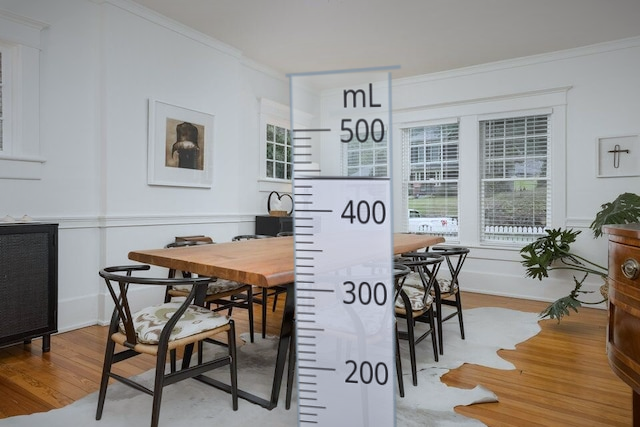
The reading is 440mL
